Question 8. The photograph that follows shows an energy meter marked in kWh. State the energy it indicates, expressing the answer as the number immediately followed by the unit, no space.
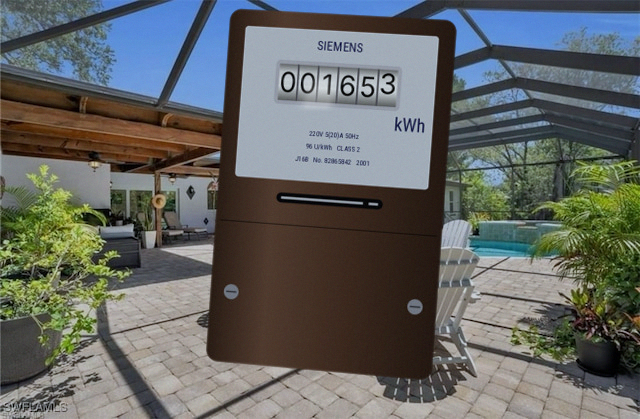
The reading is 1653kWh
